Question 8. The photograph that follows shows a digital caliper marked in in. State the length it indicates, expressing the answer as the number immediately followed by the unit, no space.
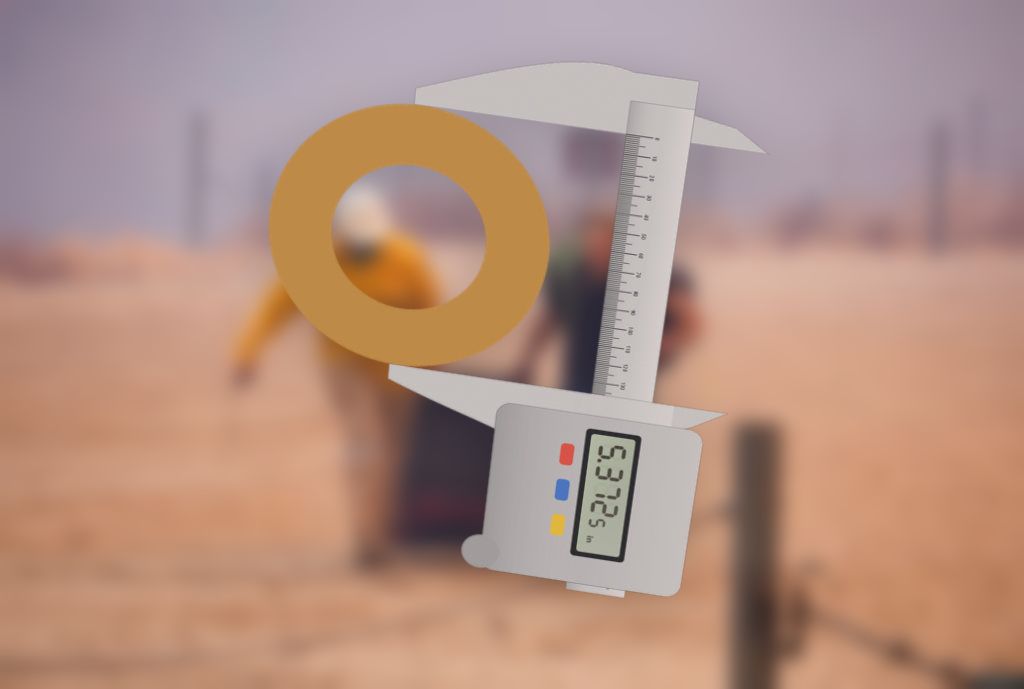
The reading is 5.3725in
